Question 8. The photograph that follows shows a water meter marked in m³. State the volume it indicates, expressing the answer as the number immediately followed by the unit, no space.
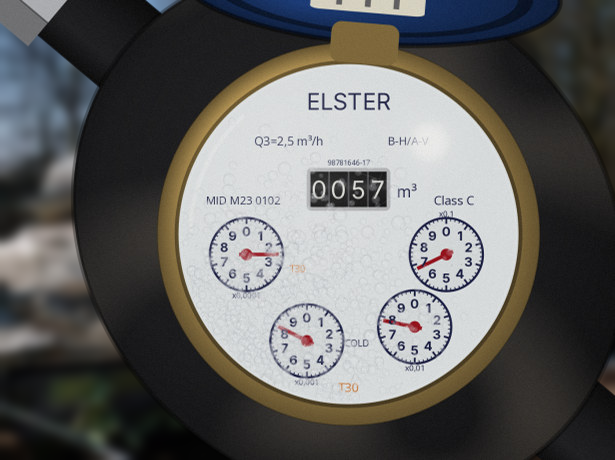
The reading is 57.6782m³
